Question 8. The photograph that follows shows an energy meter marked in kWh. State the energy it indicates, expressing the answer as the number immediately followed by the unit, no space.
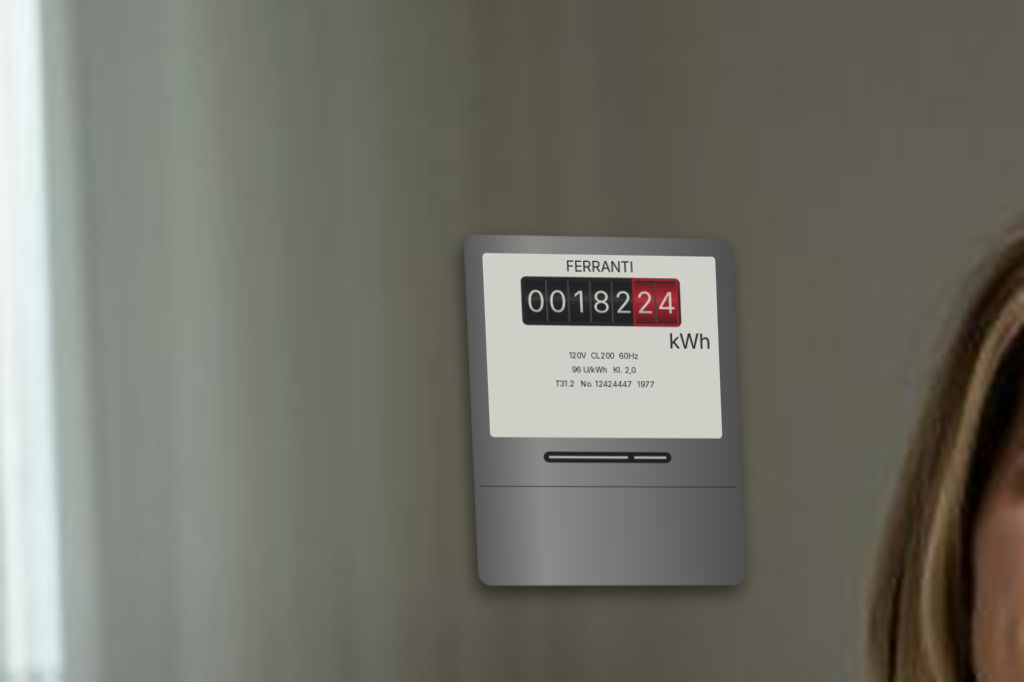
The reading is 182.24kWh
